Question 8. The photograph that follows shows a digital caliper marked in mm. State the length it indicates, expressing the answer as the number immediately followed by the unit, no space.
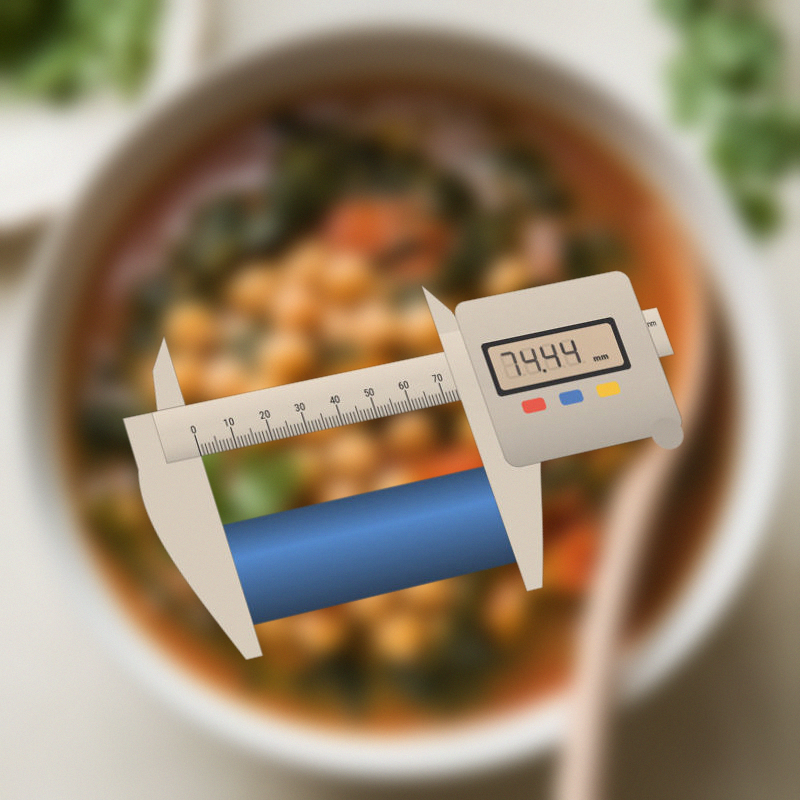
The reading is 74.44mm
